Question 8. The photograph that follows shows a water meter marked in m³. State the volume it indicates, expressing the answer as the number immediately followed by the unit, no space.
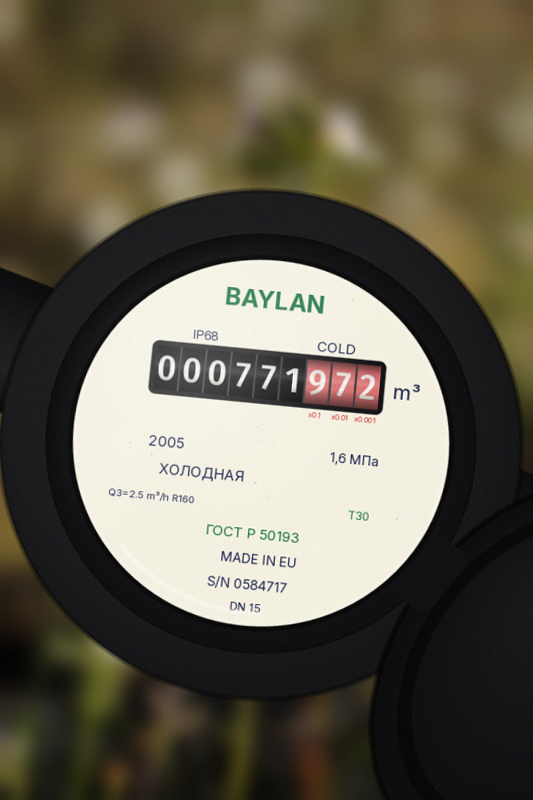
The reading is 771.972m³
